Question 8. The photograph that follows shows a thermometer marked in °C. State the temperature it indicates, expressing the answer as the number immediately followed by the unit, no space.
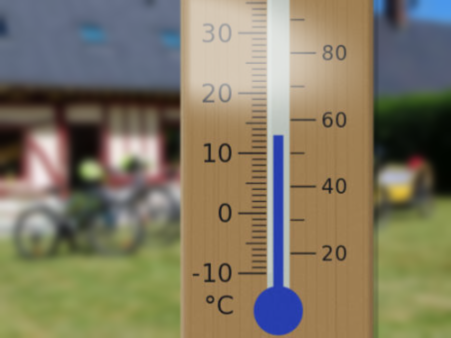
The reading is 13°C
